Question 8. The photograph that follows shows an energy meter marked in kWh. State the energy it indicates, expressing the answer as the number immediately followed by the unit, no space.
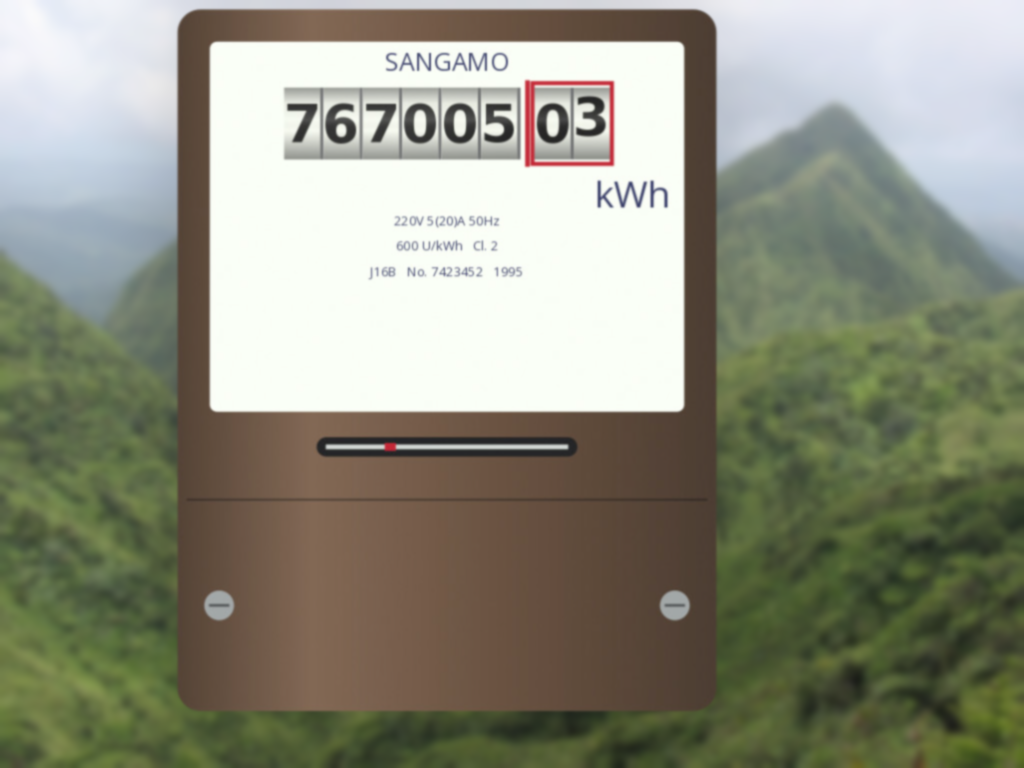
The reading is 767005.03kWh
